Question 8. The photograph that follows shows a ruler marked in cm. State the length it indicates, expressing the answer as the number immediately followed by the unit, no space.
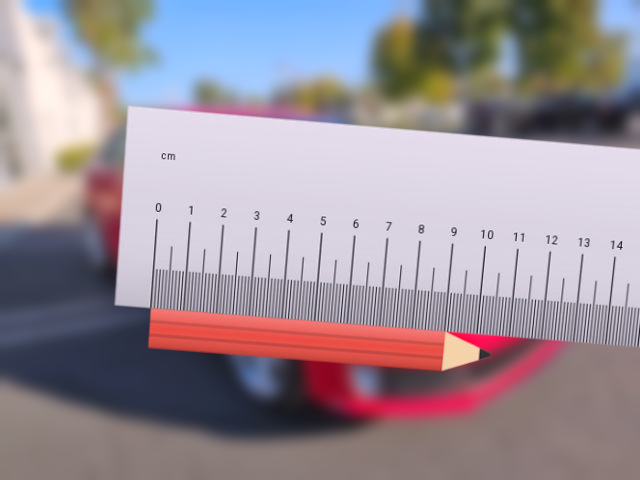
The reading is 10.5cm
